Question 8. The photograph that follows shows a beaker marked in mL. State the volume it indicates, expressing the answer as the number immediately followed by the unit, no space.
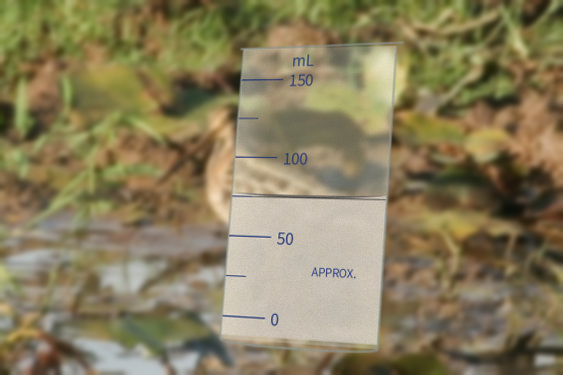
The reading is 75mL
